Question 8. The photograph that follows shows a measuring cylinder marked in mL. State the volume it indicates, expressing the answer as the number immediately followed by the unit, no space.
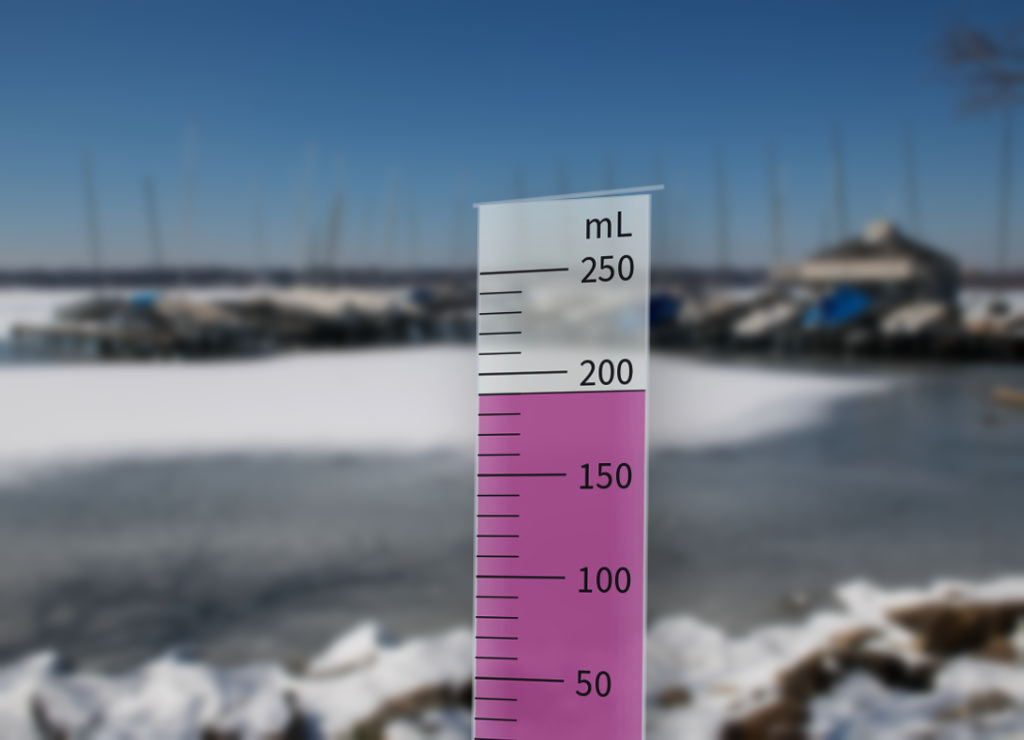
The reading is 190mL
